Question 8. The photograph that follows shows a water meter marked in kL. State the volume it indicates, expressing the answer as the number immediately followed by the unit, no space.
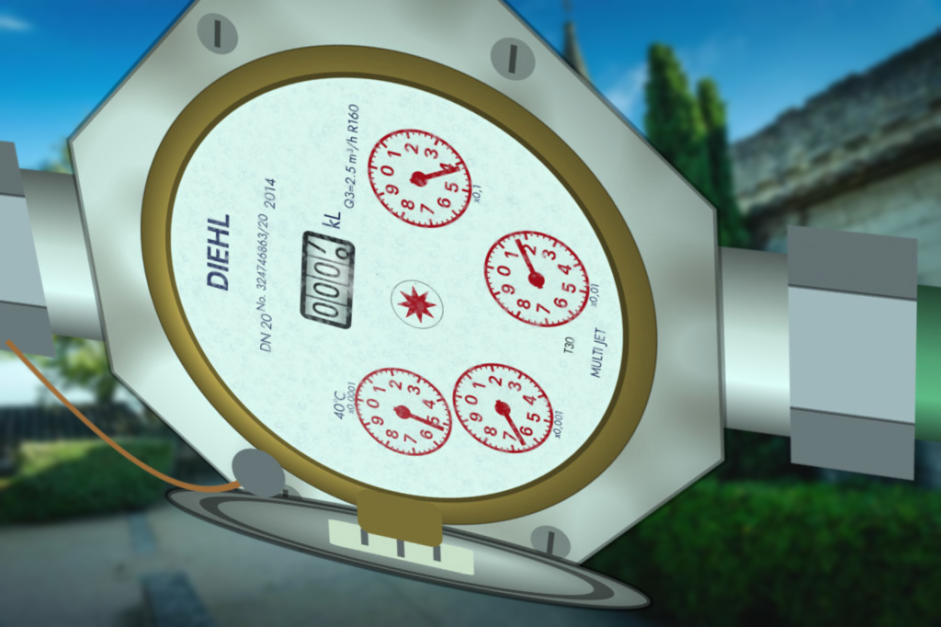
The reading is 7.4165kL
